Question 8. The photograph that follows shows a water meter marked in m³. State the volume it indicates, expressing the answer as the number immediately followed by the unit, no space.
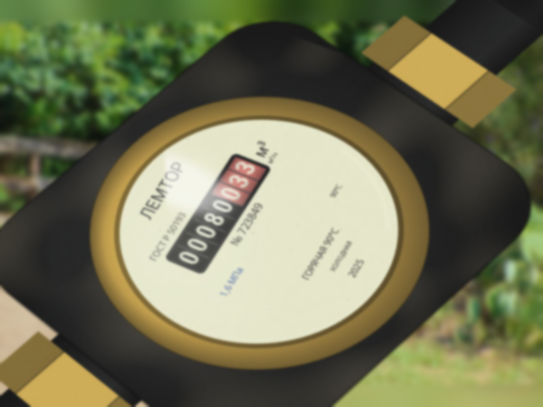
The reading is 80.033m³
